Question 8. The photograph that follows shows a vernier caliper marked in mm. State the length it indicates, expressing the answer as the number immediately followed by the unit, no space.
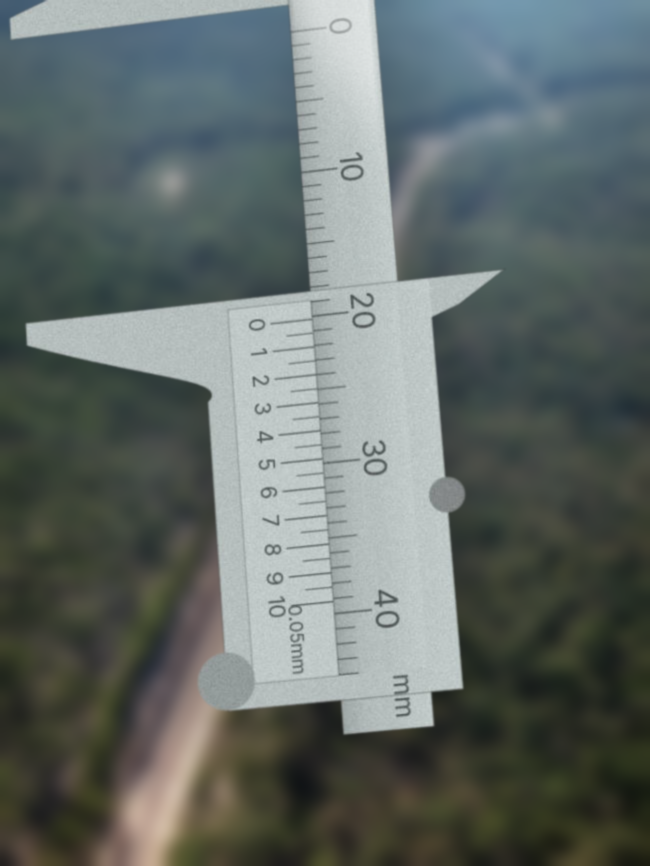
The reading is 20.2mm
